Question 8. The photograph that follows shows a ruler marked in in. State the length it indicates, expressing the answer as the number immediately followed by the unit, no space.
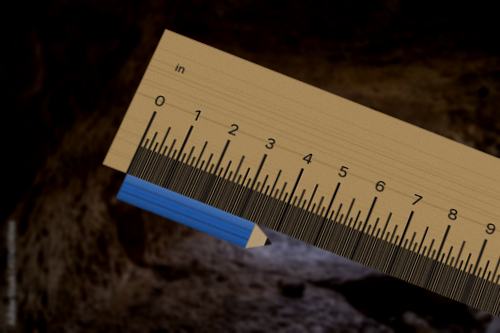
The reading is 4in
